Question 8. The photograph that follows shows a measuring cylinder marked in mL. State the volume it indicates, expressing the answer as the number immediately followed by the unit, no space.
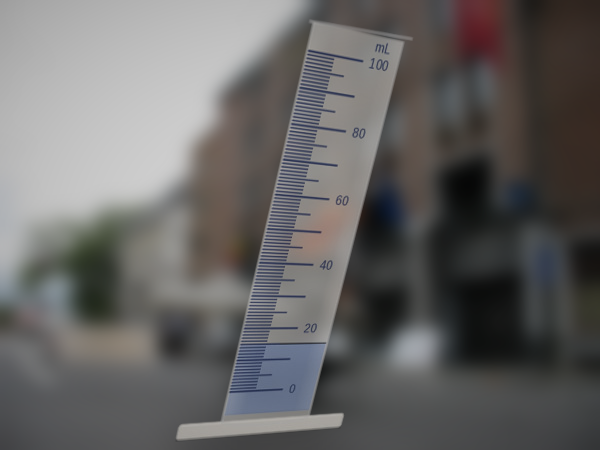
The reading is 15mL
